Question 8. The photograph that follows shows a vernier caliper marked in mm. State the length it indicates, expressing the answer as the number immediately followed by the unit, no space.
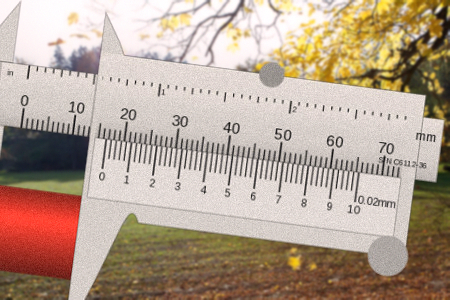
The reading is 16.5mm
